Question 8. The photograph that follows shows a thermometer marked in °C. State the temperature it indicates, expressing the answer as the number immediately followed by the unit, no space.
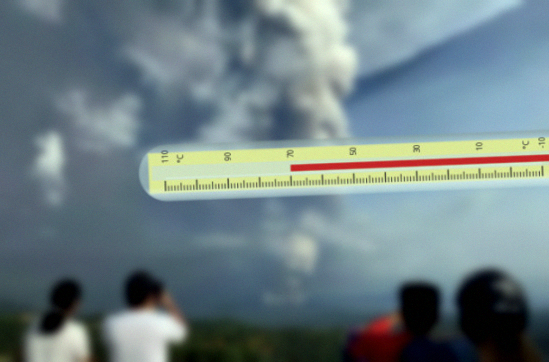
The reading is 70°C
